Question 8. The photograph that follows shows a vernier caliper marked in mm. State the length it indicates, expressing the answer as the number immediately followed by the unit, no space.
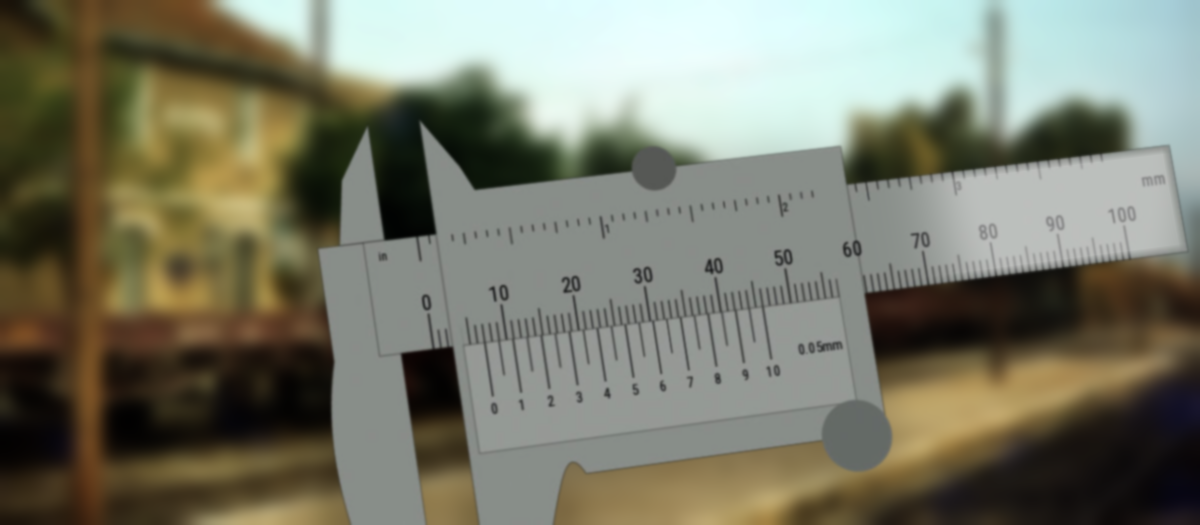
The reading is 7.0mm
